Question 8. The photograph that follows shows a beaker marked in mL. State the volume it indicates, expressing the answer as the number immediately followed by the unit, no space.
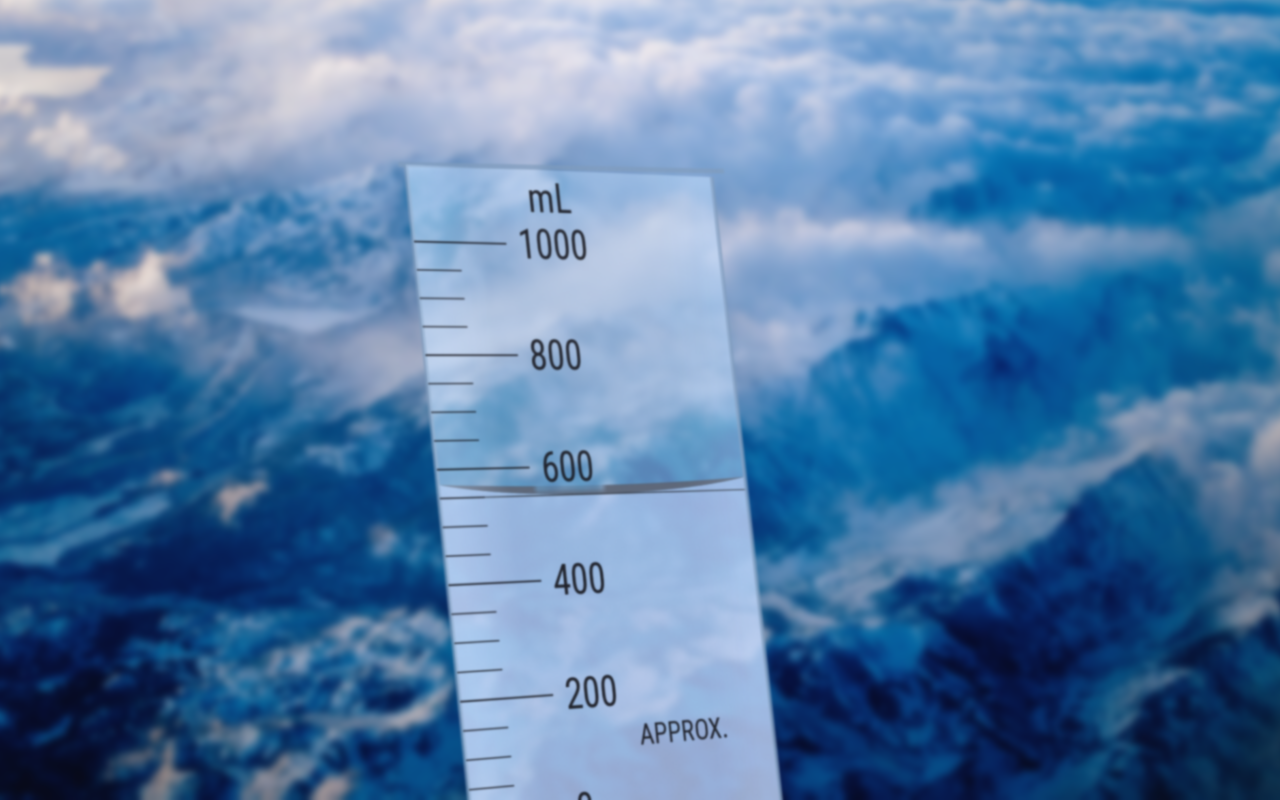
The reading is 550mL
